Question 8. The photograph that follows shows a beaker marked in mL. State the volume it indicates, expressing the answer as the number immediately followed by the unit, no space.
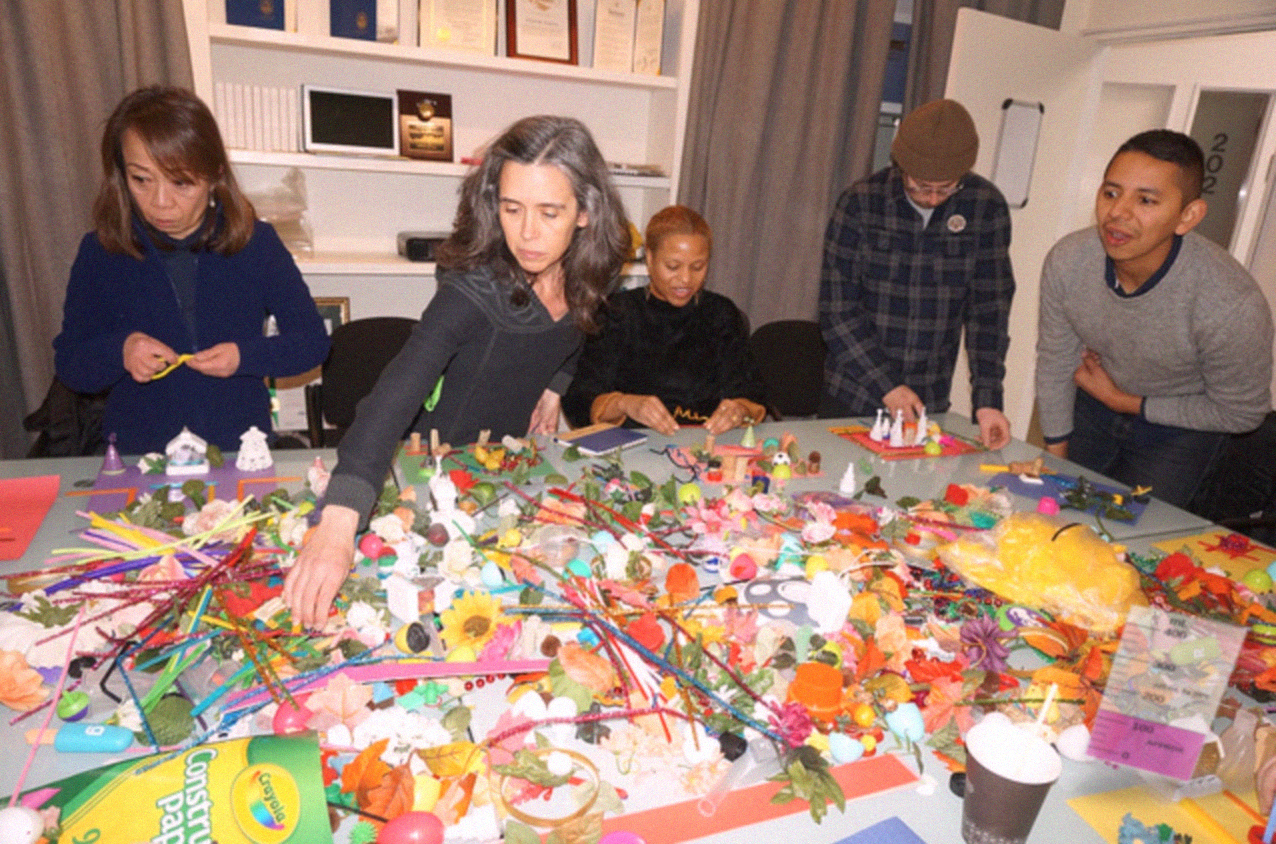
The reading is 125mL
